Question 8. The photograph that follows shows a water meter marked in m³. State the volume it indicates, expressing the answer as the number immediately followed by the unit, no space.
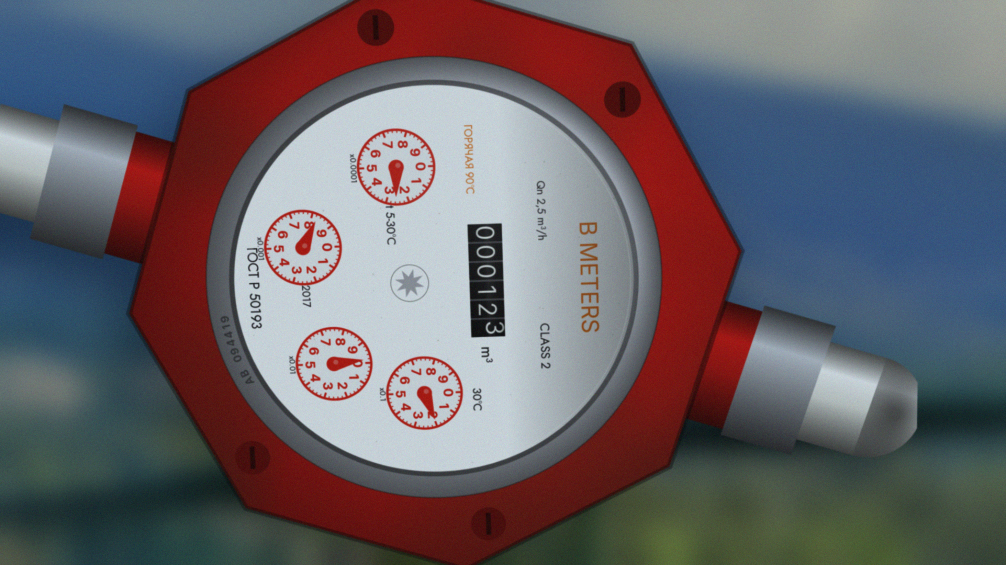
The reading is 123.1982m³
